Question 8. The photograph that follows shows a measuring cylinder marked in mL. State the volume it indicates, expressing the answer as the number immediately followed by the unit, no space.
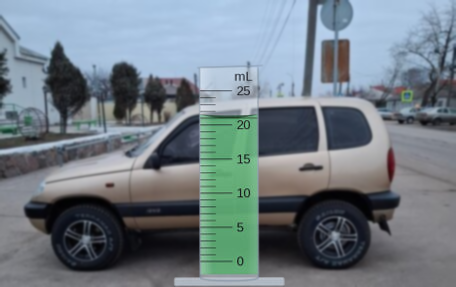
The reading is 21mL
